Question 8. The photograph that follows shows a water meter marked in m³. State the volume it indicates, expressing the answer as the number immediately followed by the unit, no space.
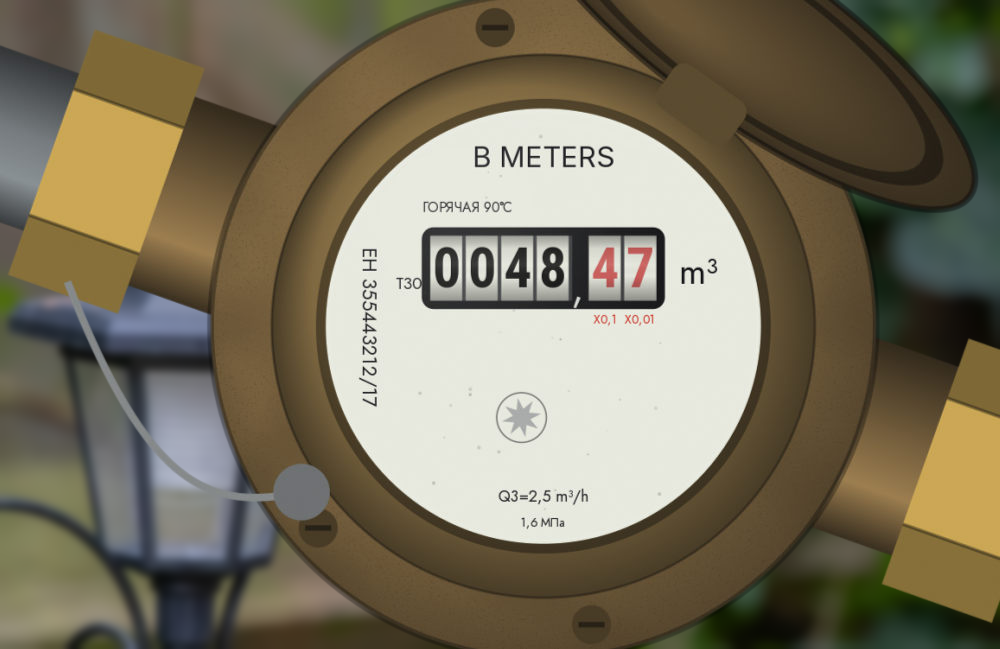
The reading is 48.47m³
